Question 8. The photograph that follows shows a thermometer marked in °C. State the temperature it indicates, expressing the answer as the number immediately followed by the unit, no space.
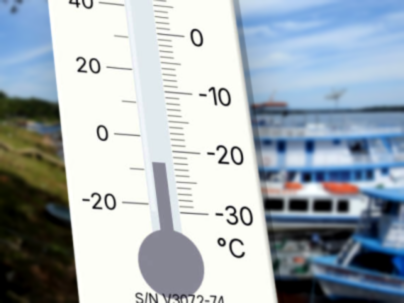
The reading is -22°C
